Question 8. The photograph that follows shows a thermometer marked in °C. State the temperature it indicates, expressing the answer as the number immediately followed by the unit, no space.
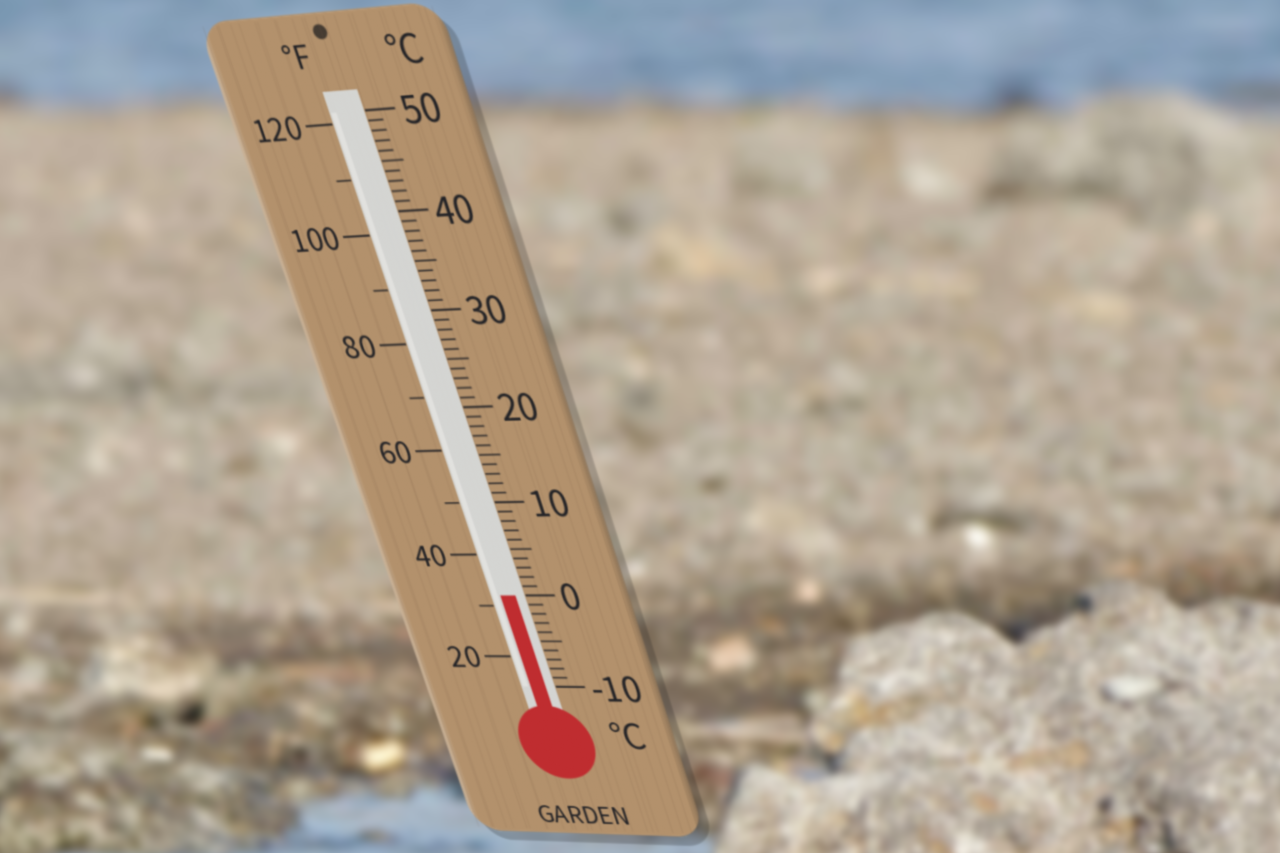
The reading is 0°C
